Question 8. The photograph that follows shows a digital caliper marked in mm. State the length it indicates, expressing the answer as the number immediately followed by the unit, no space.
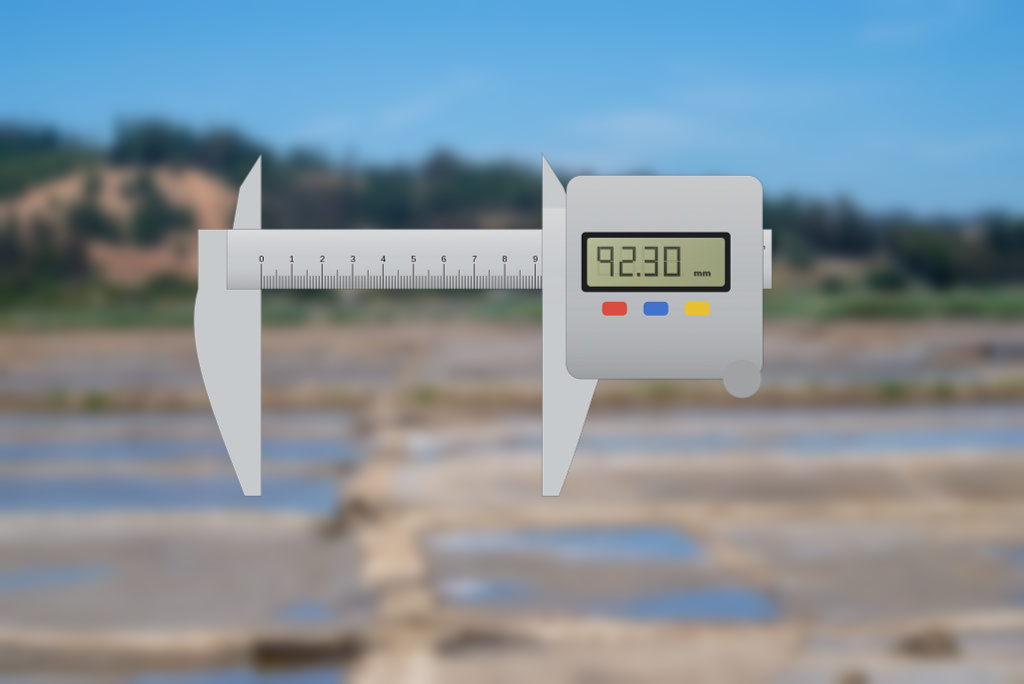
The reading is 92.30mm
